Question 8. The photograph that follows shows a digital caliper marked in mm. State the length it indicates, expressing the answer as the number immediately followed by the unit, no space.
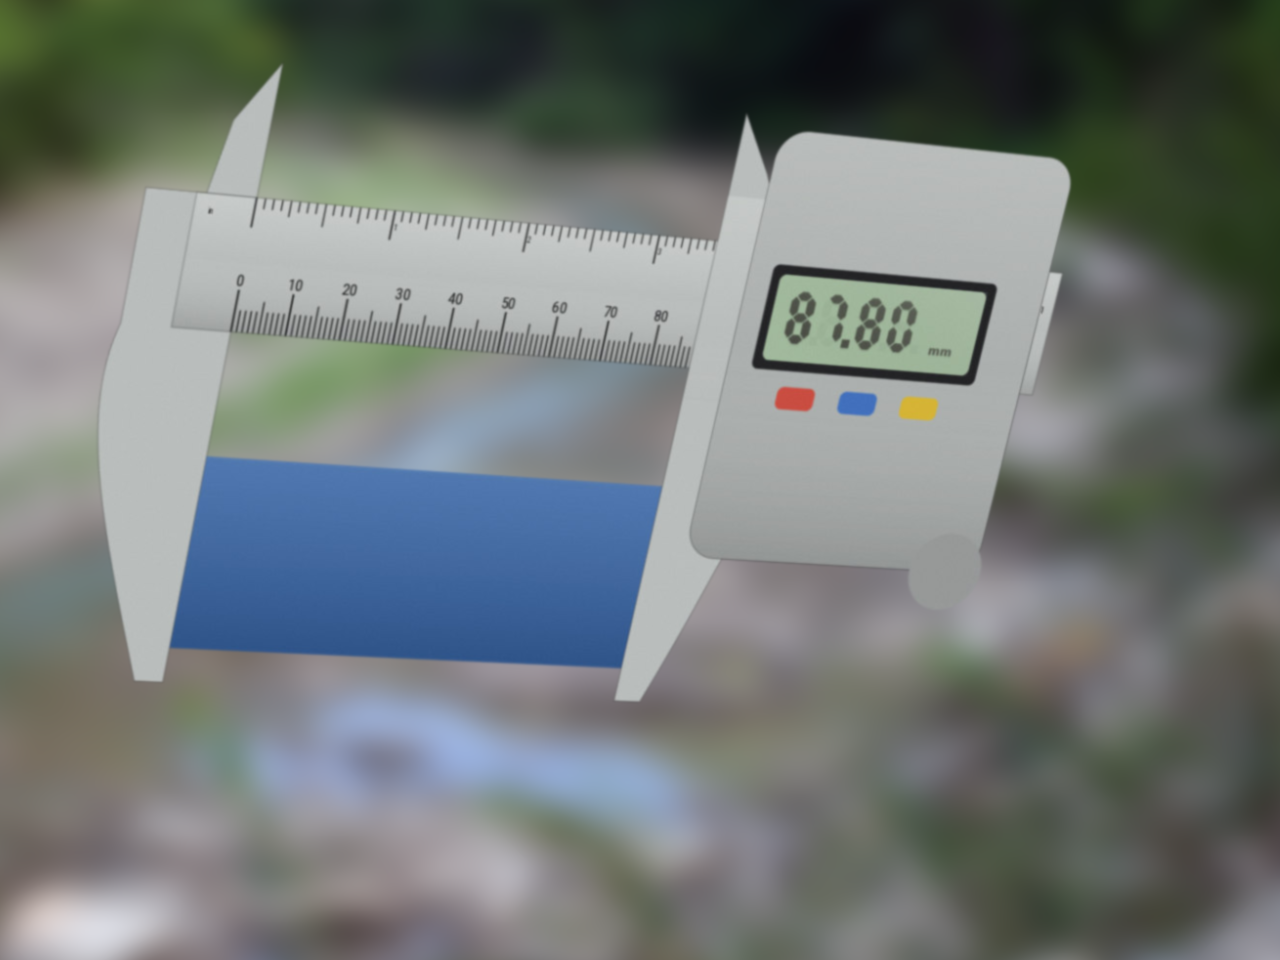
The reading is 87.80mm
